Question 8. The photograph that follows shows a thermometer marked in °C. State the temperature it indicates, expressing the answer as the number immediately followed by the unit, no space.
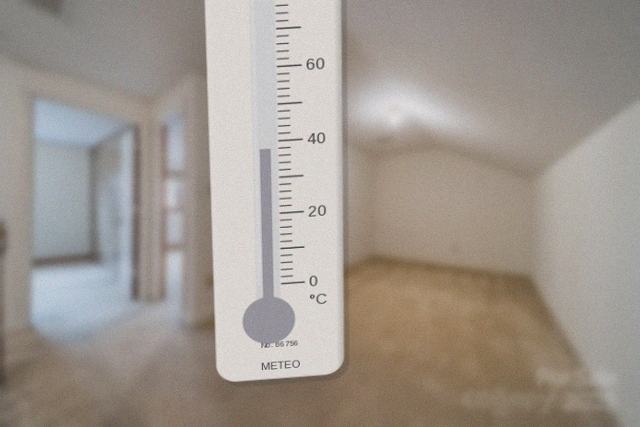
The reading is 38°C
